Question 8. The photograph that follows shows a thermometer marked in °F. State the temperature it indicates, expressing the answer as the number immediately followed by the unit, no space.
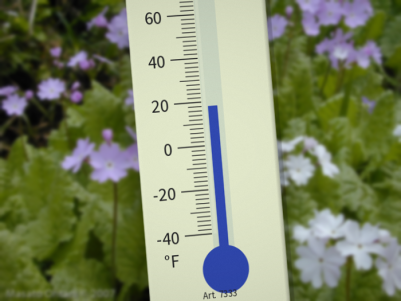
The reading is 18°F
